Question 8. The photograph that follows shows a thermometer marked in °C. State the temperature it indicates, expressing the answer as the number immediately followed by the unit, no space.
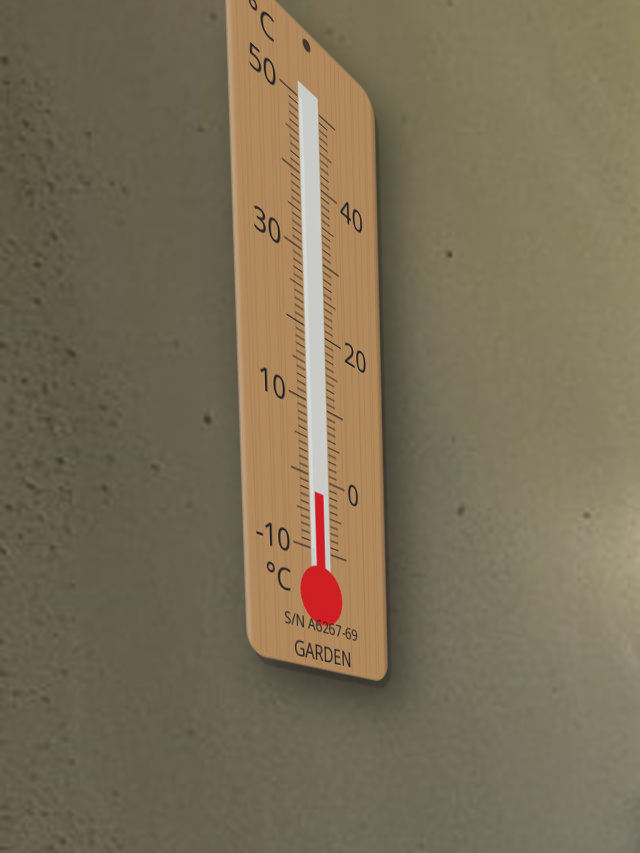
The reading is -2°C
